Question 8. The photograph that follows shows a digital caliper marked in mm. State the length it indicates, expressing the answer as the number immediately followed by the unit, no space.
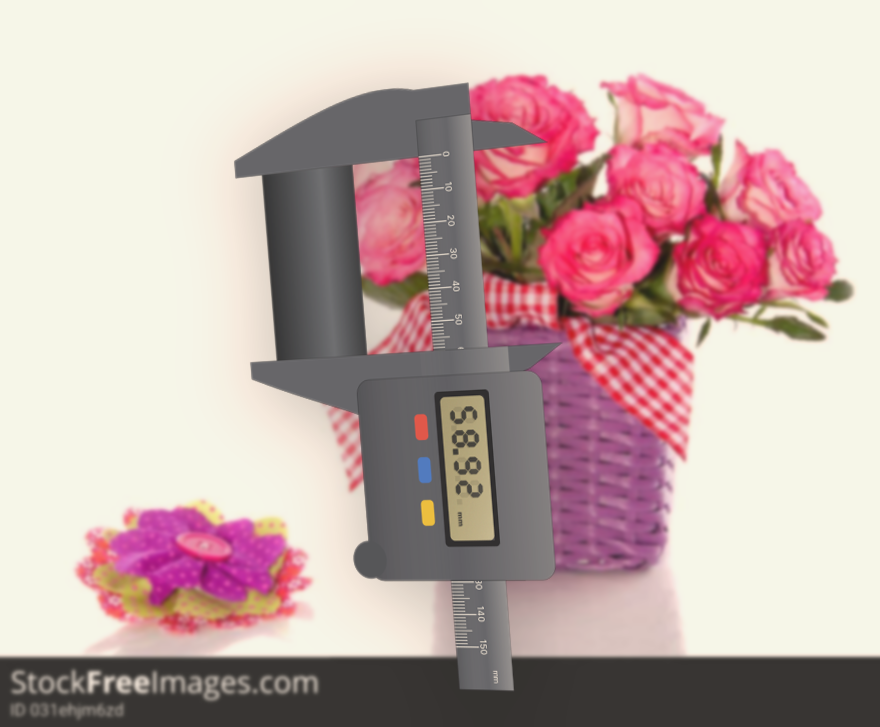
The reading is 58.92mm
